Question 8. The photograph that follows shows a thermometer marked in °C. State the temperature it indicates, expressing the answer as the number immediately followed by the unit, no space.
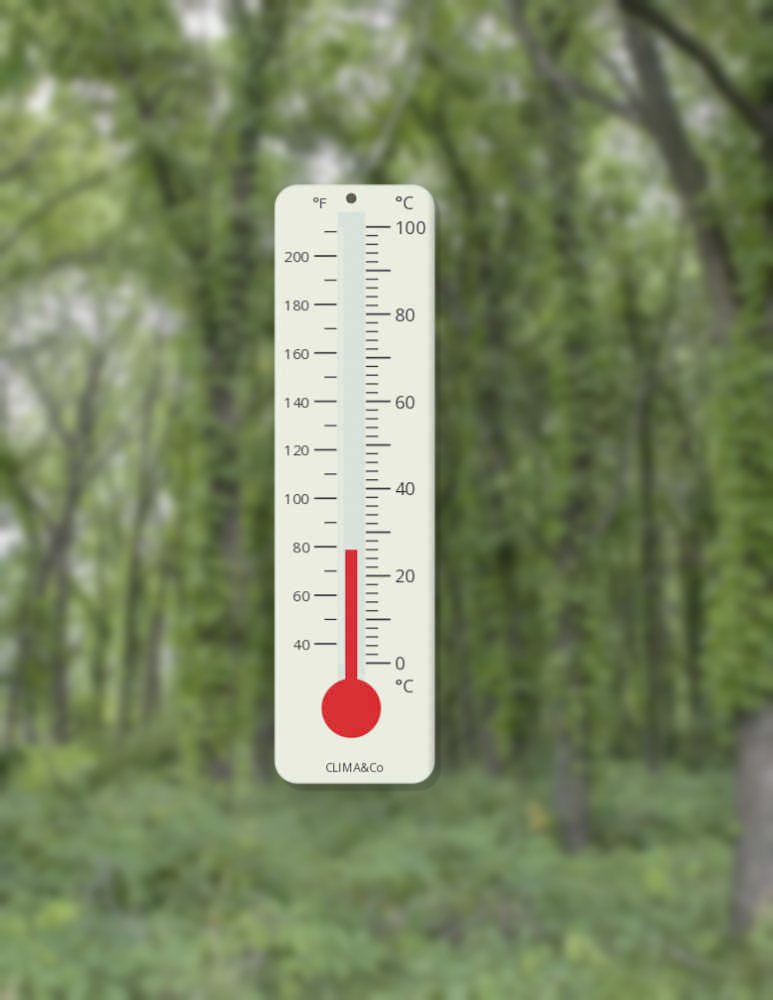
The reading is 26°C
